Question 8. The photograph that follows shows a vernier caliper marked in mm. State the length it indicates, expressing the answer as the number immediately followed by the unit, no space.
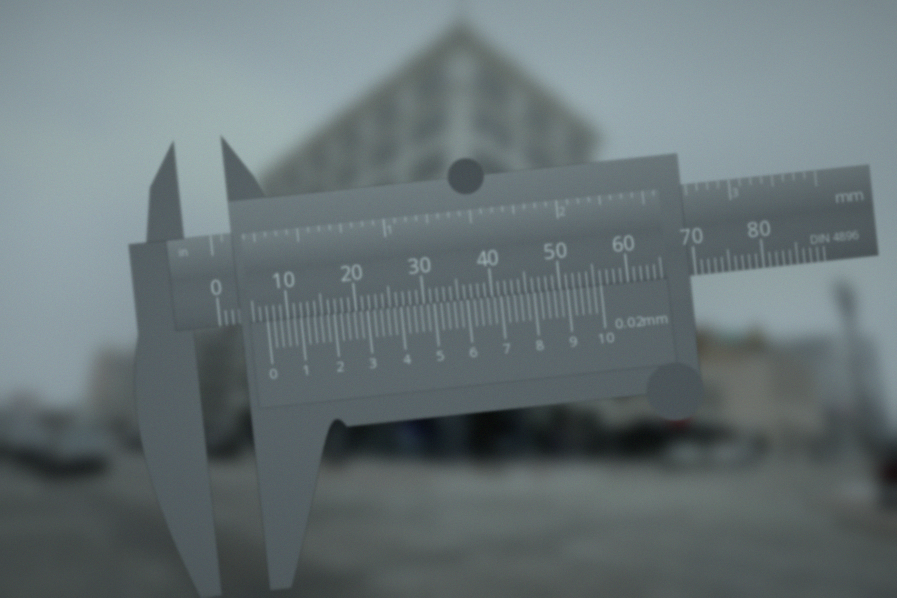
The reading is 7.0mm
